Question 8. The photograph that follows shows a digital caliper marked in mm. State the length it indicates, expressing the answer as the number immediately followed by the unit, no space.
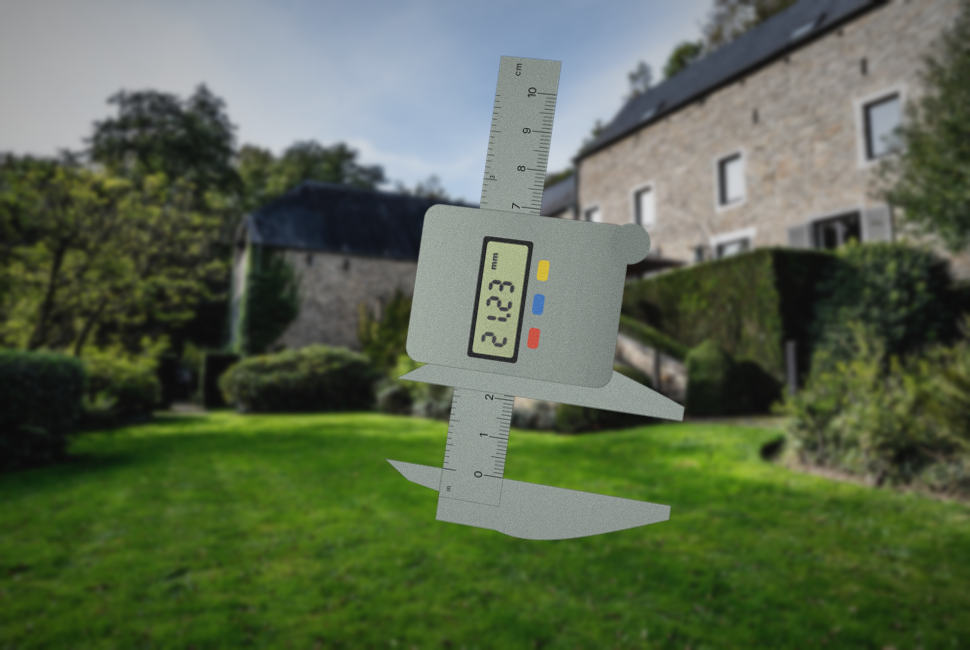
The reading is 21.23mm
